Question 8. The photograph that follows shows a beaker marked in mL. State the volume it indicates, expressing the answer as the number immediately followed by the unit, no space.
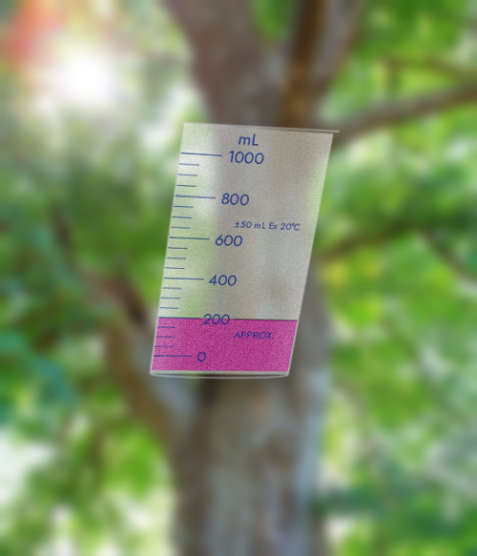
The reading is 200mL
